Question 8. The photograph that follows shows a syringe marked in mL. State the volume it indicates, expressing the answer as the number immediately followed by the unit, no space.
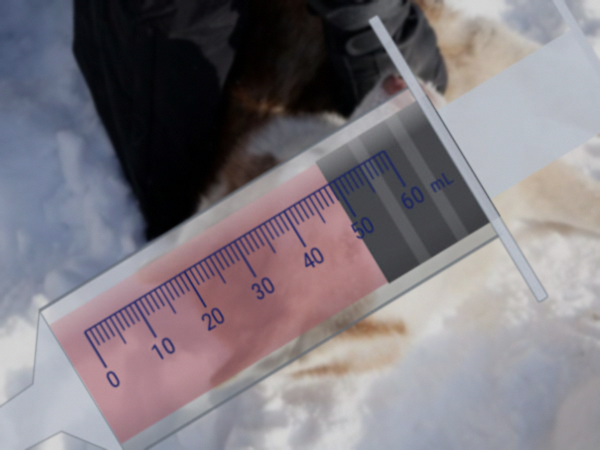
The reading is 49mL
